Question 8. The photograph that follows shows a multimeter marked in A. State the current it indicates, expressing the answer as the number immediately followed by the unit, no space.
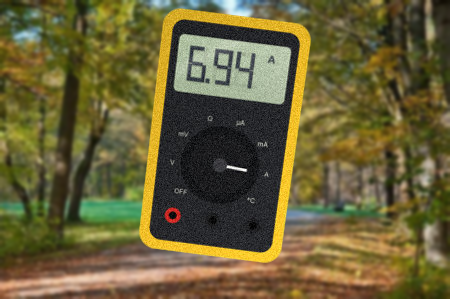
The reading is 6.94A
